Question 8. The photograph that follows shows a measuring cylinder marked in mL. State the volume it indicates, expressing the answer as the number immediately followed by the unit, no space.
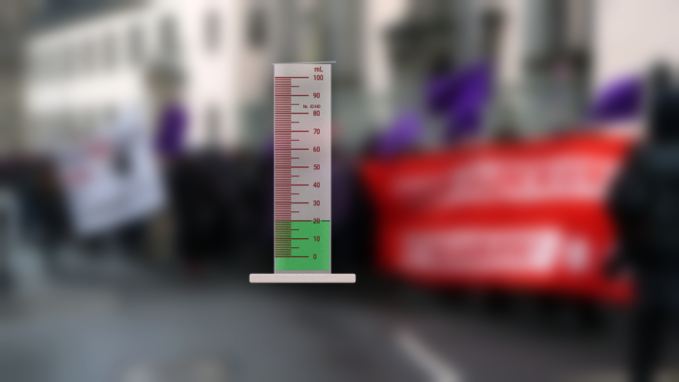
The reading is 20mL
